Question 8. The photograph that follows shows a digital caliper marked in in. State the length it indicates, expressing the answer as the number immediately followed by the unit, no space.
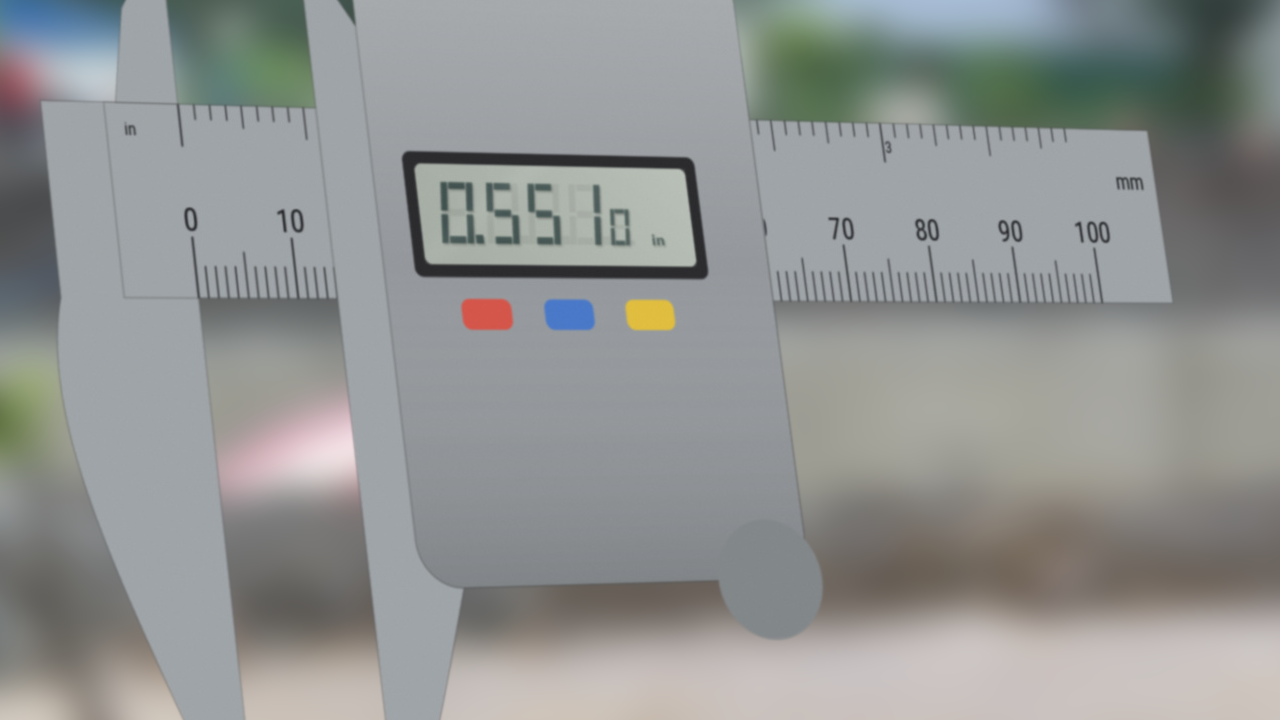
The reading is 0.5510in
